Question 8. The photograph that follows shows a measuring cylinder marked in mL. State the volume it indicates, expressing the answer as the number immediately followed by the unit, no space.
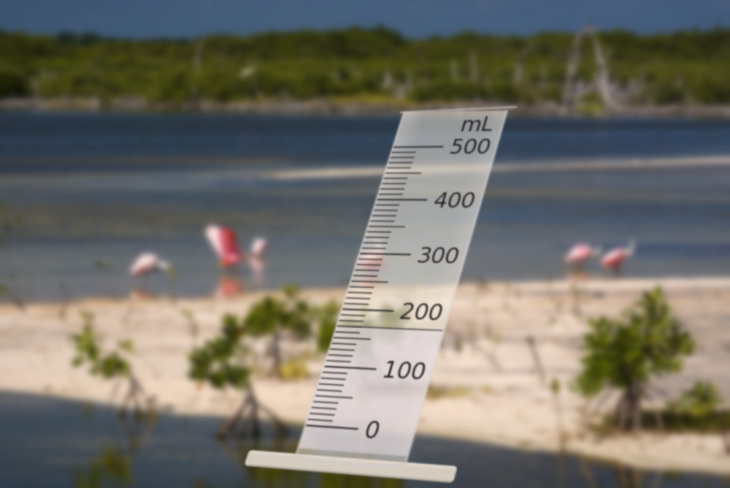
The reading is 170mL
